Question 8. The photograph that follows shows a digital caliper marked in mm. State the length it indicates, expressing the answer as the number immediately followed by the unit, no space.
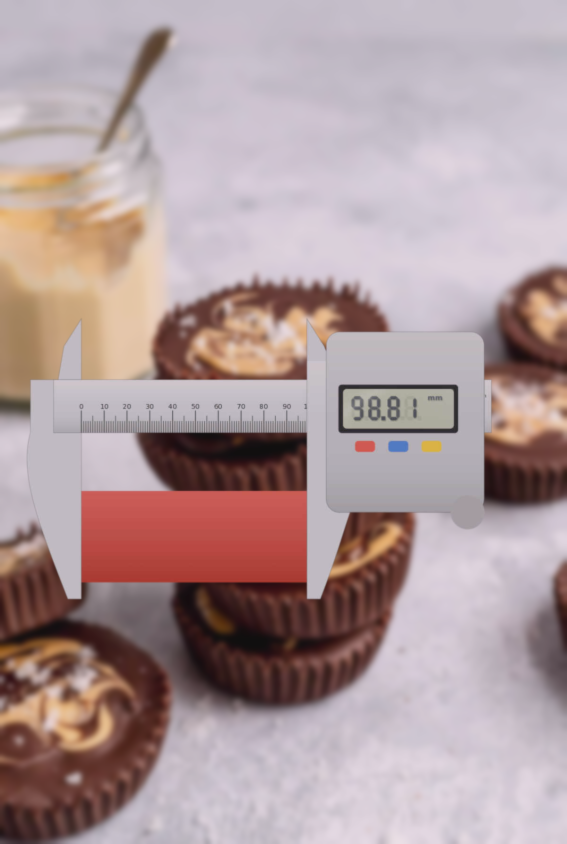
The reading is 98.81mm
